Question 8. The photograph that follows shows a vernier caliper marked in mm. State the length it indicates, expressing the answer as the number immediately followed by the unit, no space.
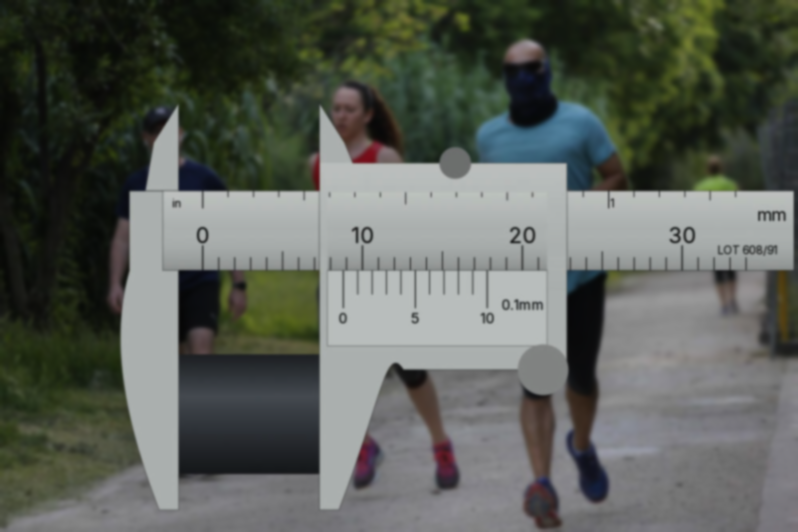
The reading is 8.8mm
